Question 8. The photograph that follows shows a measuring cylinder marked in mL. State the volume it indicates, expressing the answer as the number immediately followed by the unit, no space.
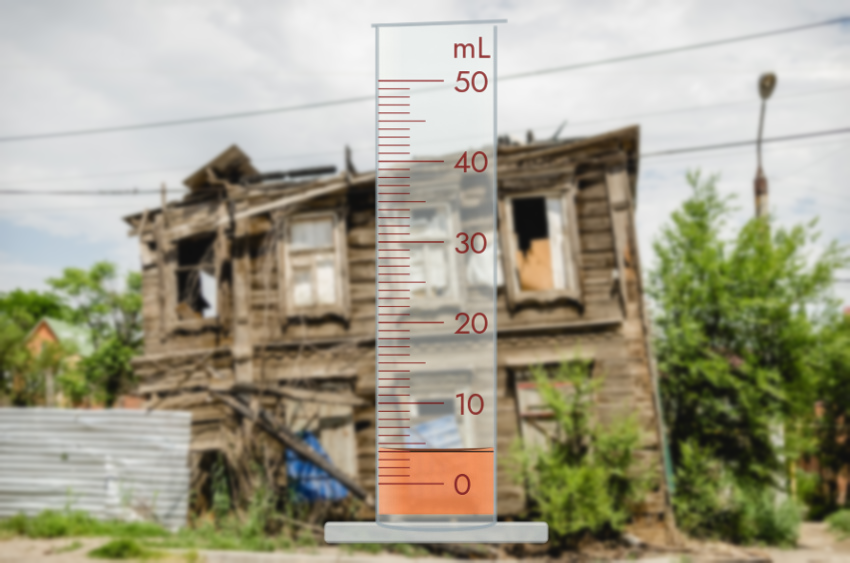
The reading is 4mL
